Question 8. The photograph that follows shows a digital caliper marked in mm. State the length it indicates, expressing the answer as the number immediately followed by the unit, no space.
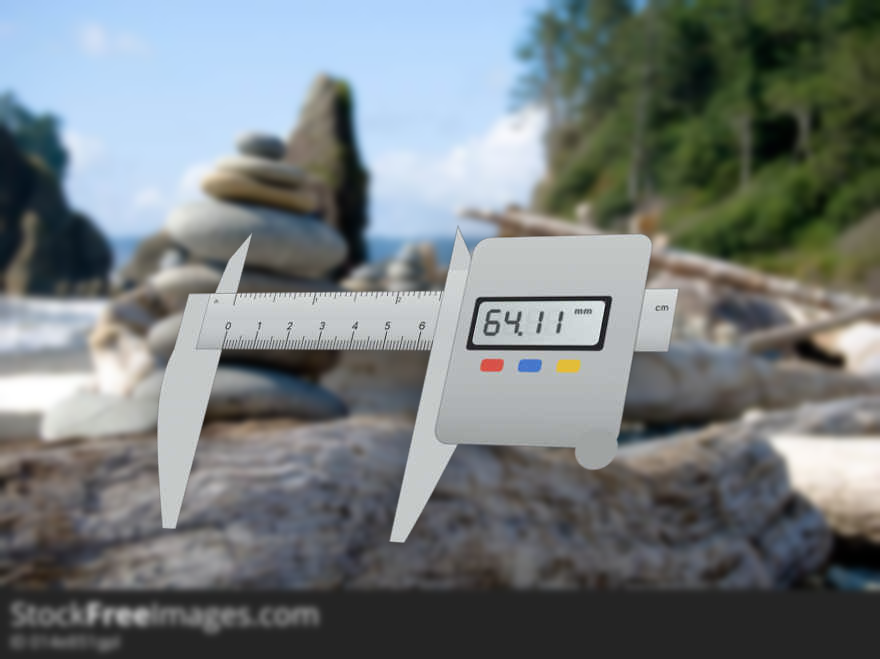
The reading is 64.11mm
